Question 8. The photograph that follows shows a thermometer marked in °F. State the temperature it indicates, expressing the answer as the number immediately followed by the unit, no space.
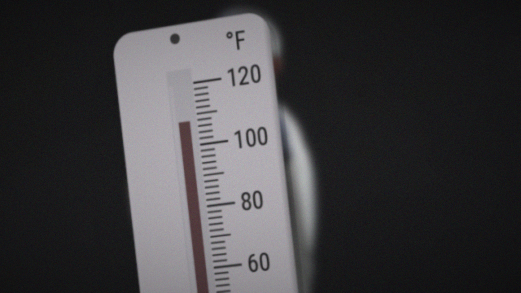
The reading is 108°F
